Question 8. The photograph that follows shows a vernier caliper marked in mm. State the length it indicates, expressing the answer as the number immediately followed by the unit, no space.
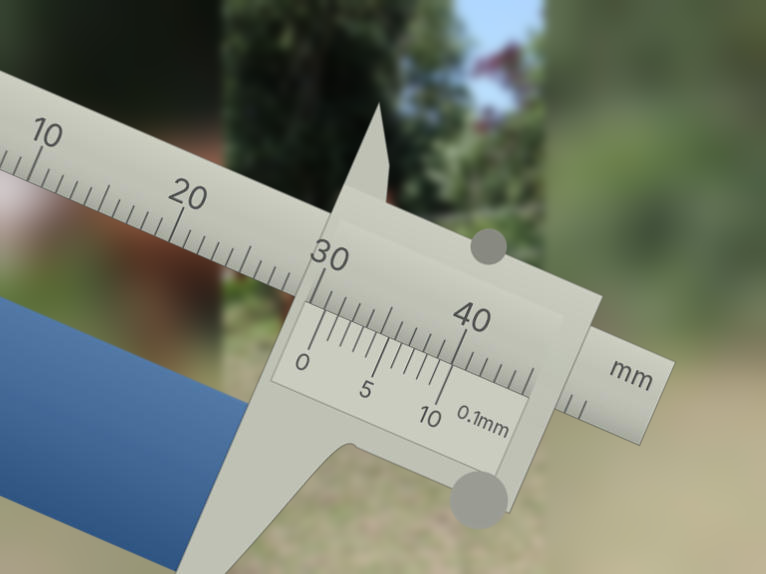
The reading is 31.1mm
